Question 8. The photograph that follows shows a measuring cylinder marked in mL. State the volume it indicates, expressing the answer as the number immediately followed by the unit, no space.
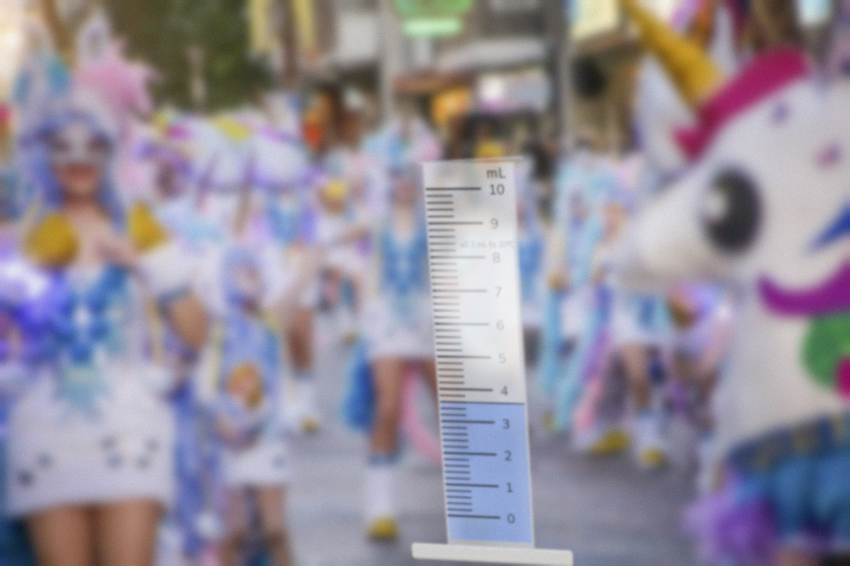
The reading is 3.6mL
